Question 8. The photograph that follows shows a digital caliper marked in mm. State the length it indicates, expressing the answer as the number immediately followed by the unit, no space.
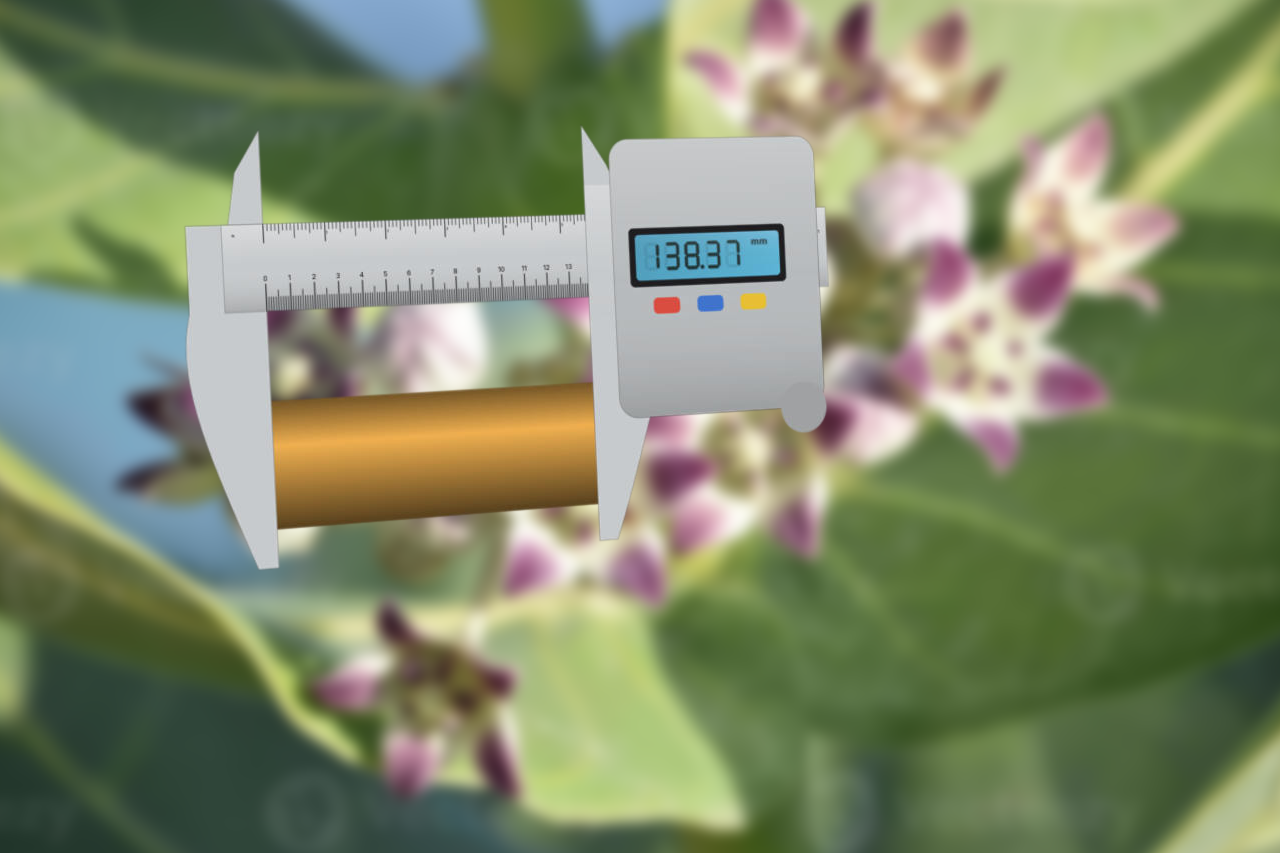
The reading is 138.37mm
